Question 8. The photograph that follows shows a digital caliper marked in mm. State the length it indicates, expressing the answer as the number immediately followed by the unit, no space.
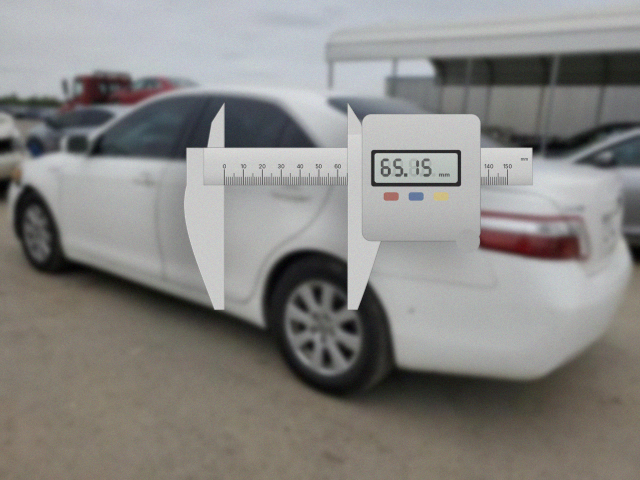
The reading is 65.15mm
